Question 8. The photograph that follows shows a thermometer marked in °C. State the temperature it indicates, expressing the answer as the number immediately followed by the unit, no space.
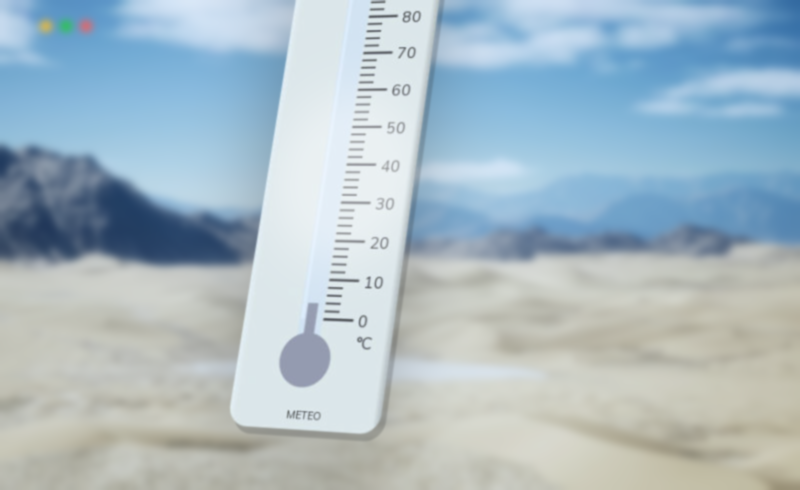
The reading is 4°C
